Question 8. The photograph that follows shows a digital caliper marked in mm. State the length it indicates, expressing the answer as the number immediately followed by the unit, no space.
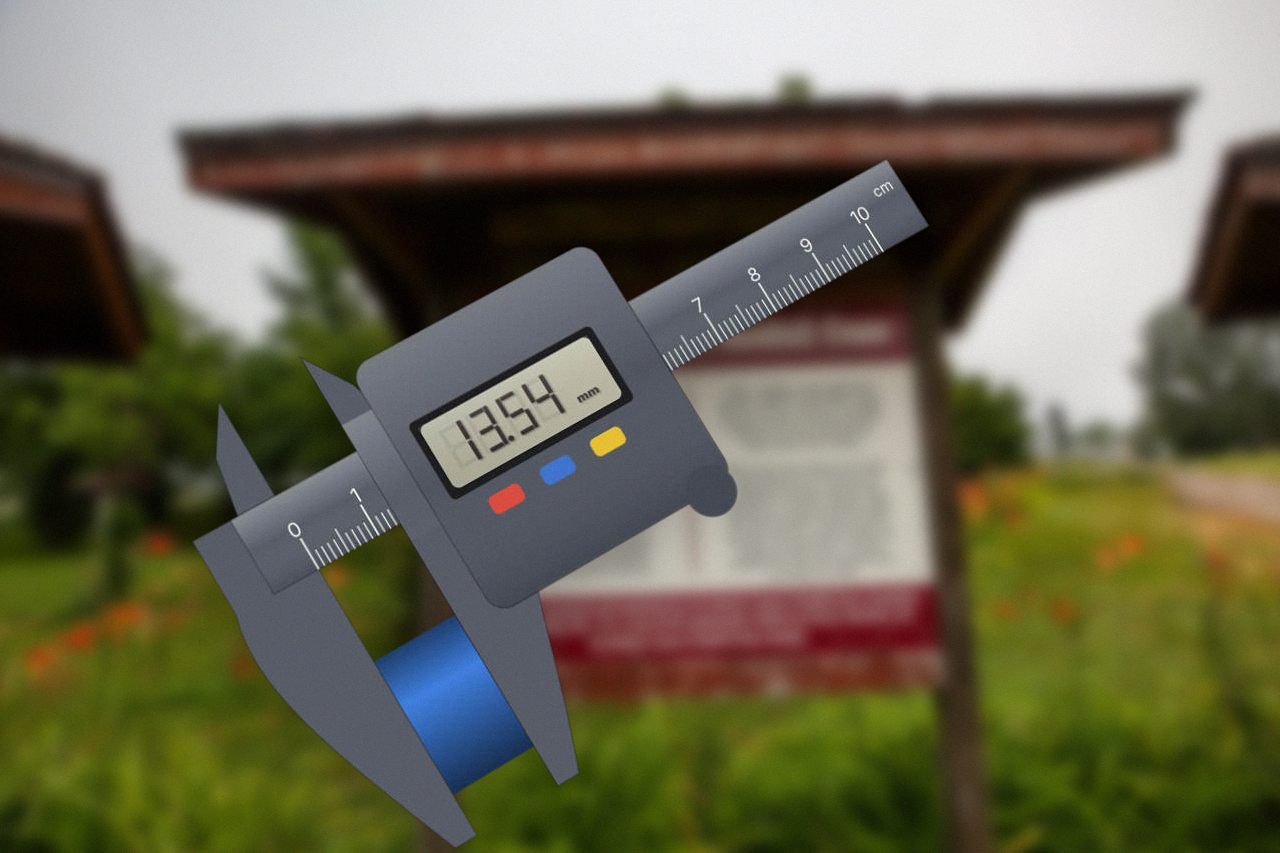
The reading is 13.54mm
